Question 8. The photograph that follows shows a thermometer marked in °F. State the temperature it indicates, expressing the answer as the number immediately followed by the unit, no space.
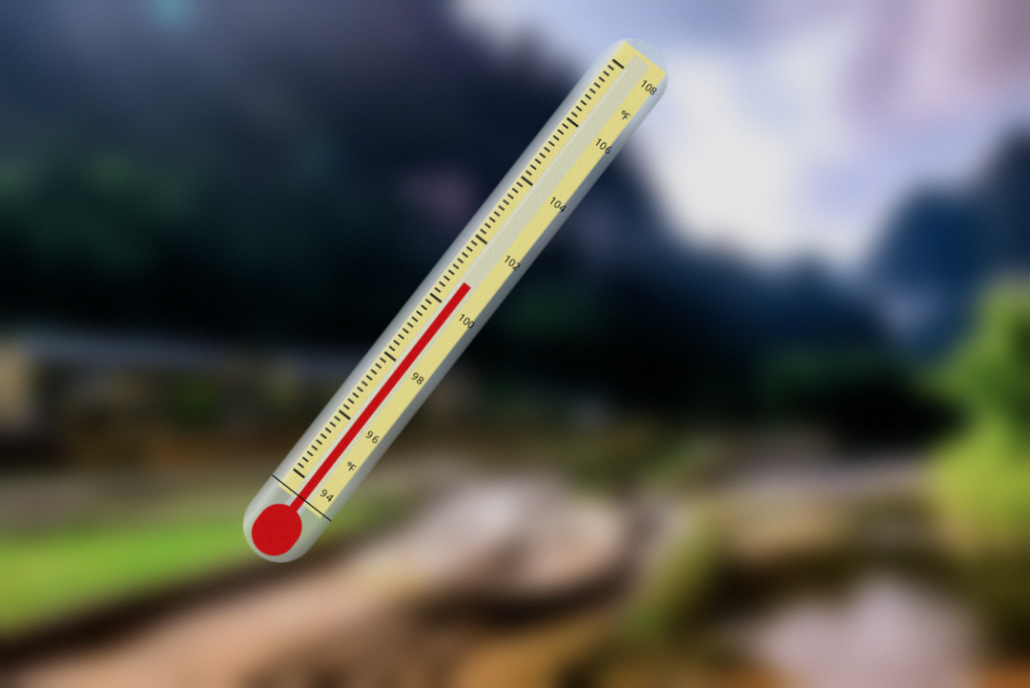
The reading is 100.8°F
